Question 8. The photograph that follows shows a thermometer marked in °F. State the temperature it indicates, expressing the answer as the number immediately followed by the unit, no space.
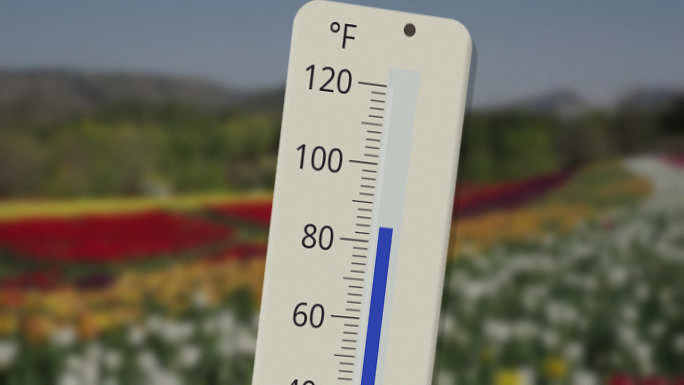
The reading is 84°F
